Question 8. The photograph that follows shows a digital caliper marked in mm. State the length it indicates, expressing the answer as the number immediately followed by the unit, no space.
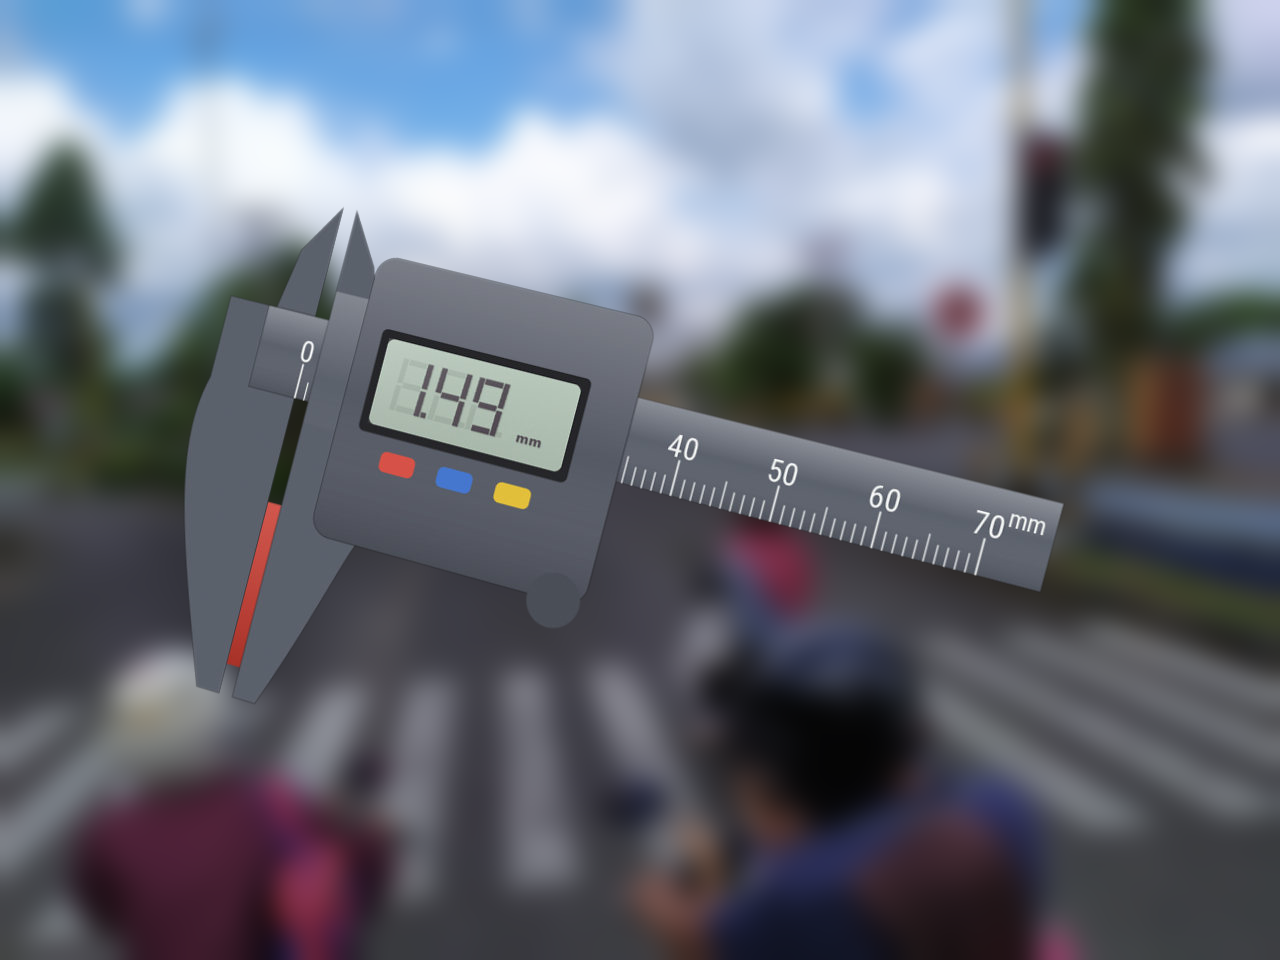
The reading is 1.49mm
